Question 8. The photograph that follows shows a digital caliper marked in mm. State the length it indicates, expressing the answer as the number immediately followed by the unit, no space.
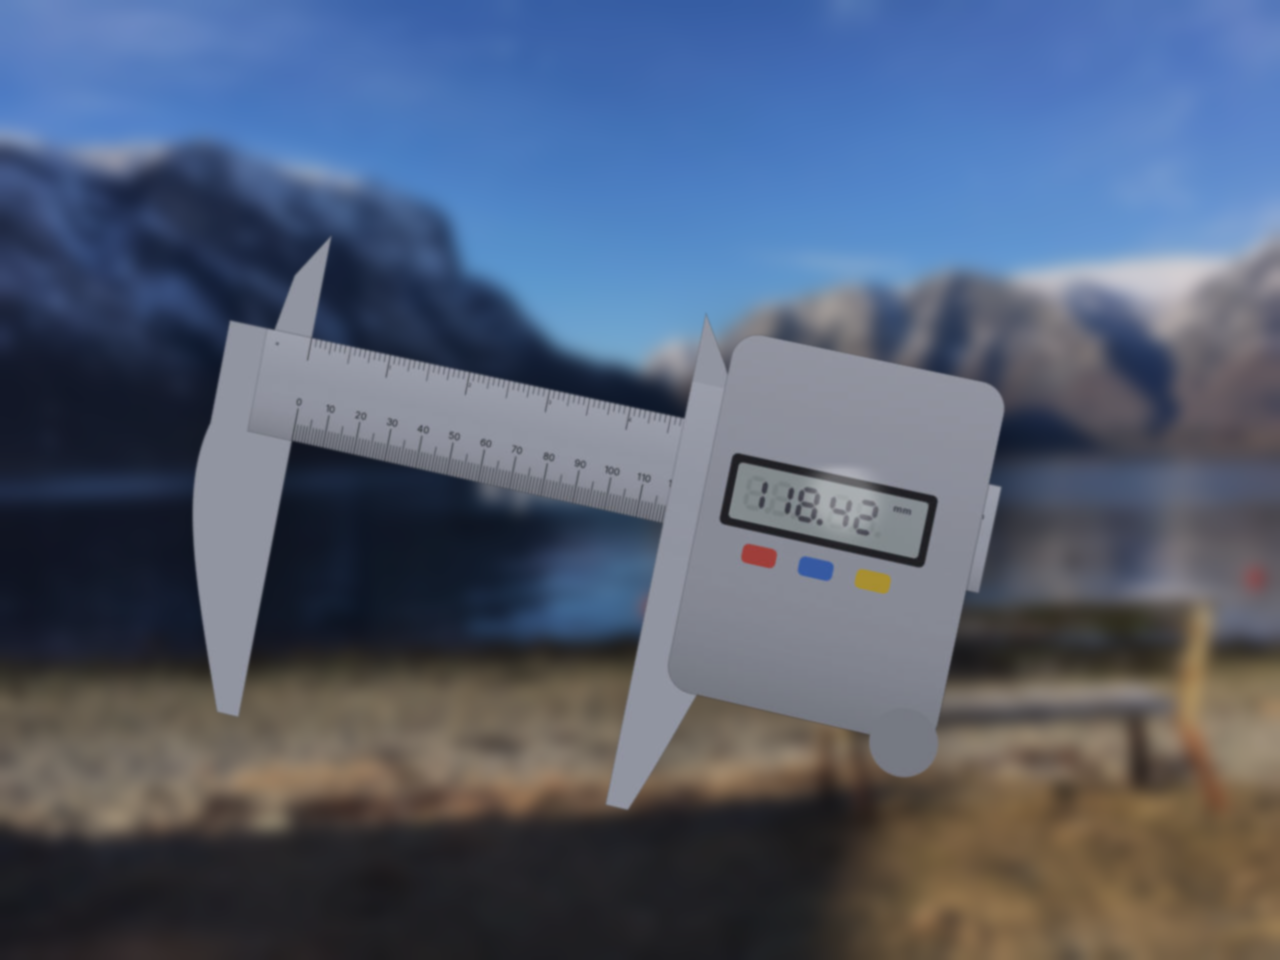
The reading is 118.42mm
